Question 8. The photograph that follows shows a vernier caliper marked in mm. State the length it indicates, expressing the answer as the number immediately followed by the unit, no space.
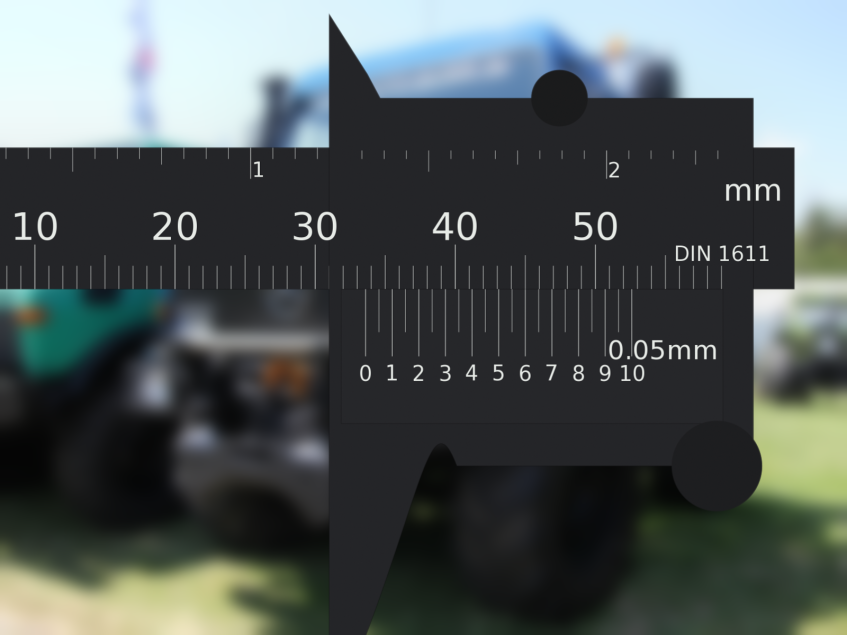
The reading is 33.6mm
